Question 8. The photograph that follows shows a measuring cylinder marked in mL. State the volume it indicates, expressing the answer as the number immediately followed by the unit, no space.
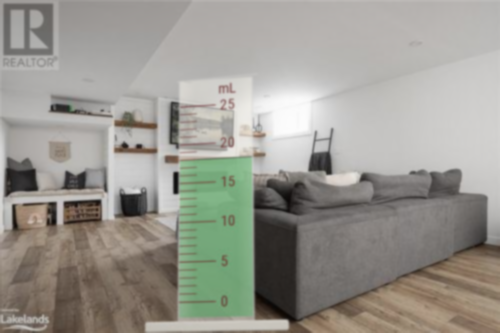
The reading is 18mL
